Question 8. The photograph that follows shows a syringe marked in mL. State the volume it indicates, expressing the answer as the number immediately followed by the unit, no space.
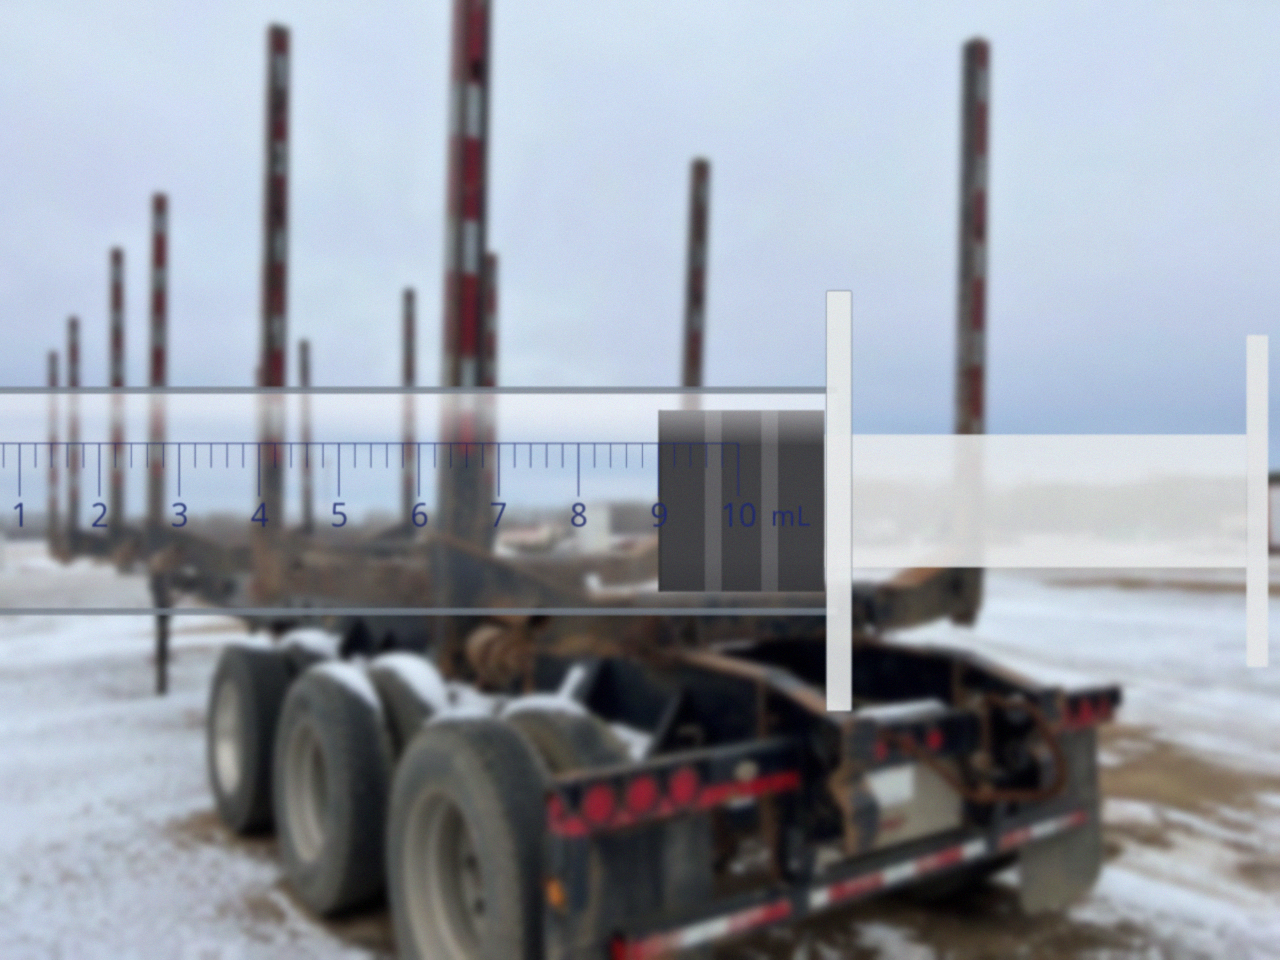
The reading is 9mL
